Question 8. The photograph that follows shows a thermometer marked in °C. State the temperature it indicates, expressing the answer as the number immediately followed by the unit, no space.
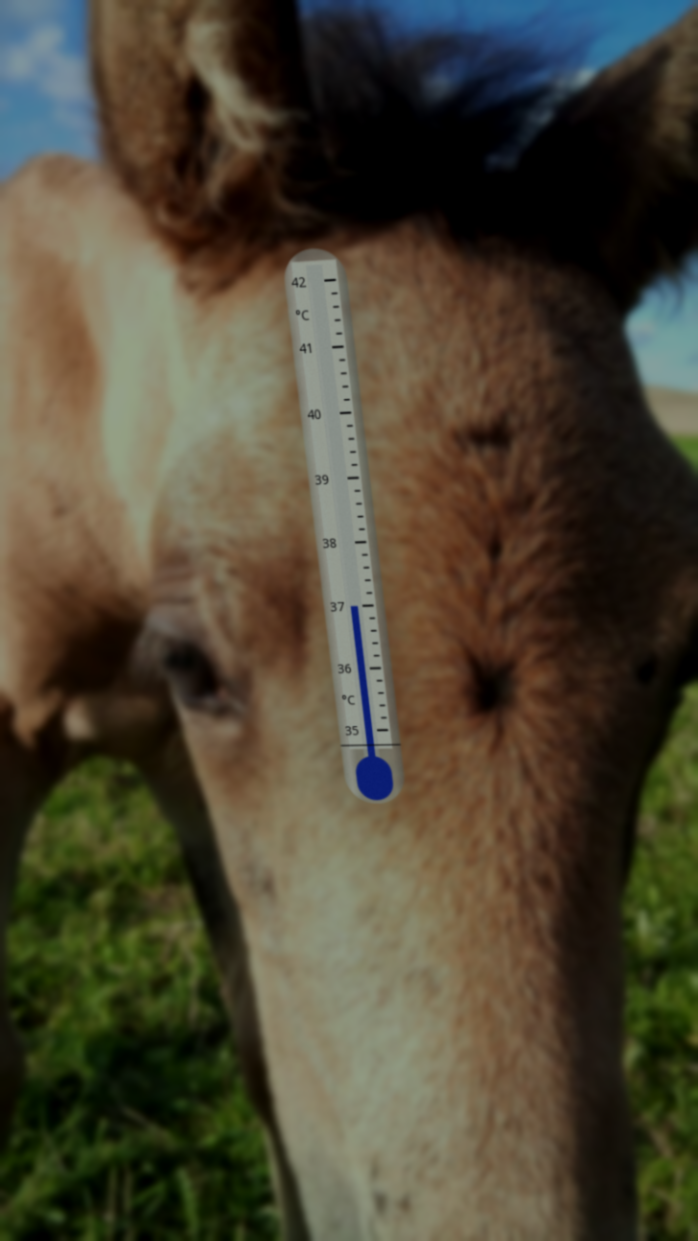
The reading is 37°C
